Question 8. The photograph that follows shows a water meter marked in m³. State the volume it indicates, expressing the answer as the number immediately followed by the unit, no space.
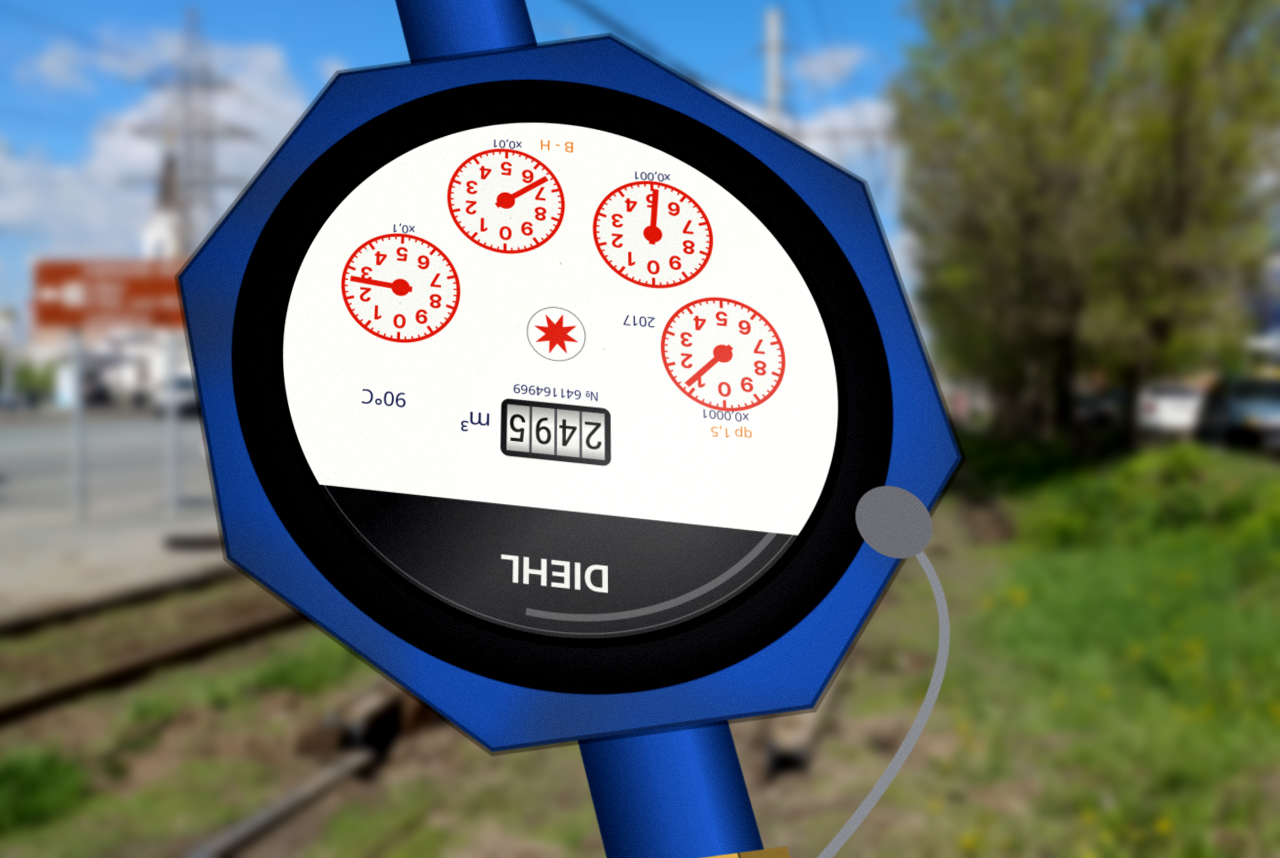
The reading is 2495.2651m³
